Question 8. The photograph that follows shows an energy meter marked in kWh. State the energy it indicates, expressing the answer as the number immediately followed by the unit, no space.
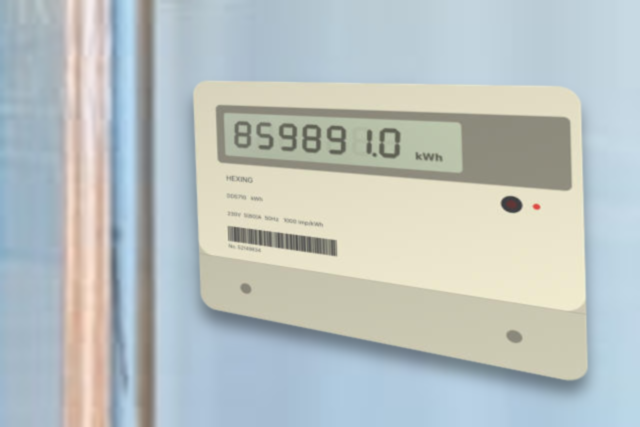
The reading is 859891.0kWh
